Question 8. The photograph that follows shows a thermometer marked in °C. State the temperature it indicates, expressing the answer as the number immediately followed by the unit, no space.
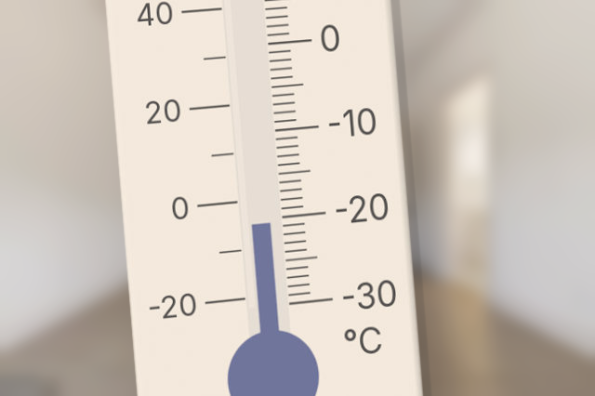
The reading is -20.5°C
